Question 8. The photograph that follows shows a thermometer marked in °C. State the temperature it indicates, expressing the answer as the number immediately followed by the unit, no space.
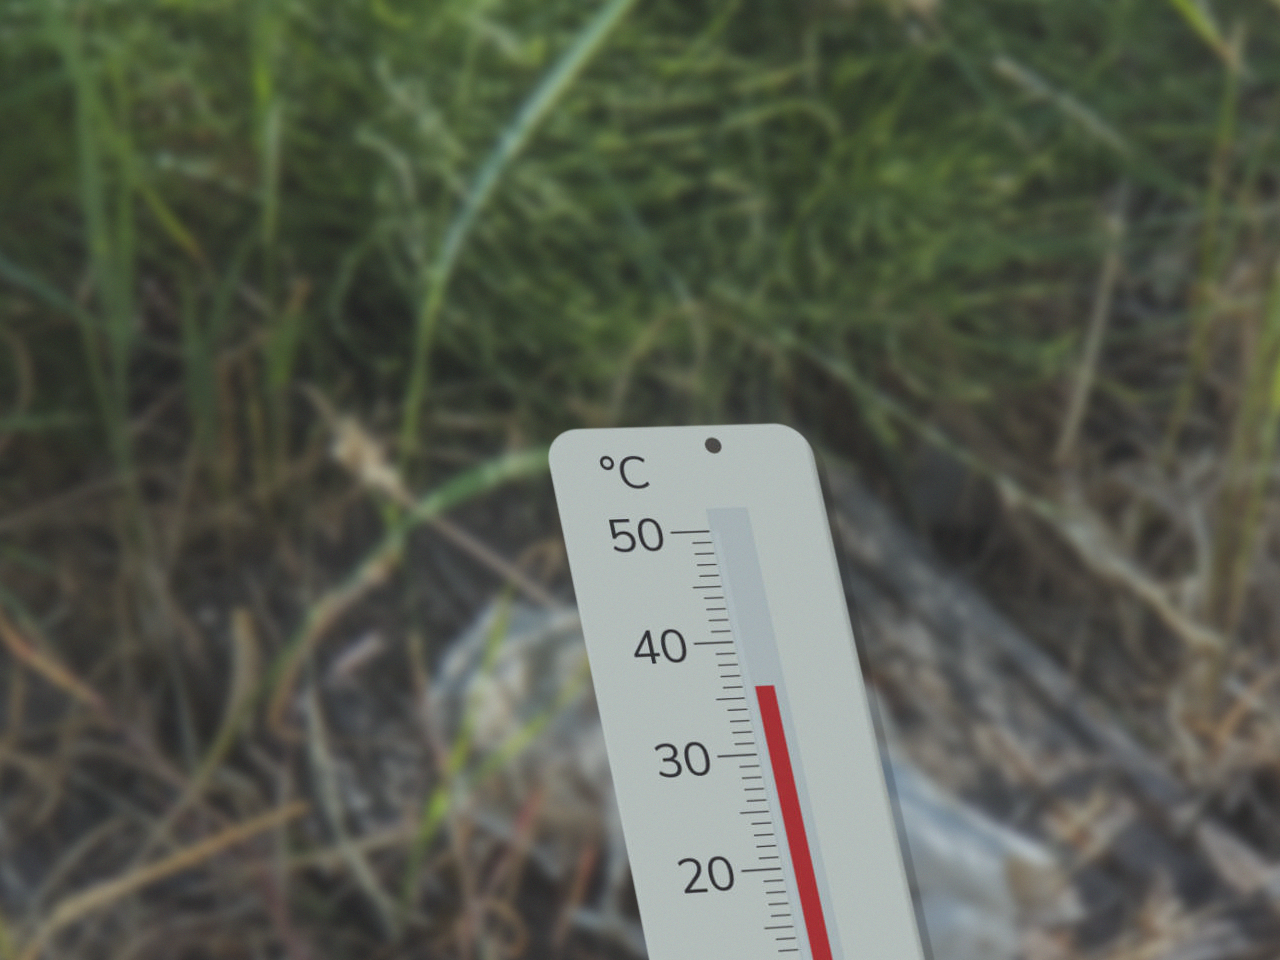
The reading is 36°C
